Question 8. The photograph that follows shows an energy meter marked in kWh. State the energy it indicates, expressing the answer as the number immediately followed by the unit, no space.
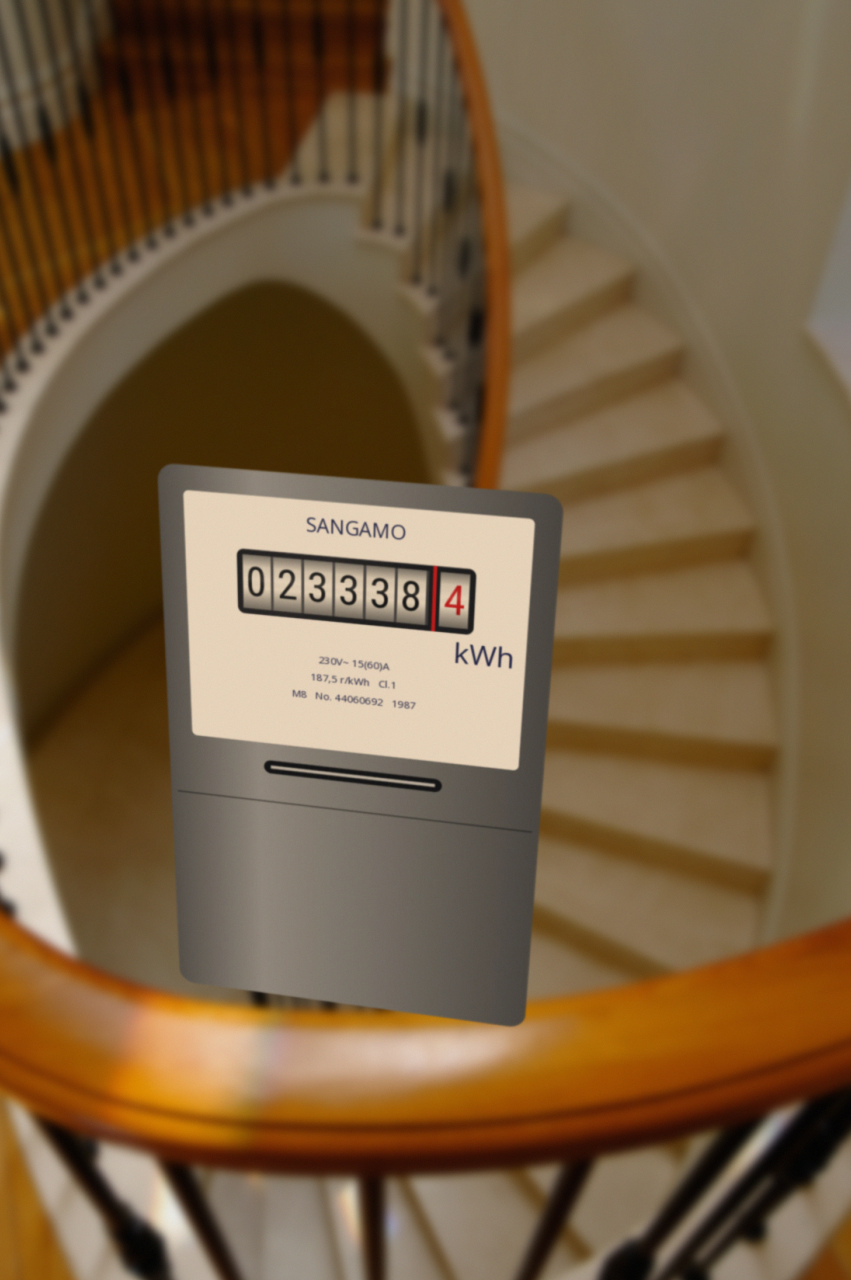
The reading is 23338.4kWh
